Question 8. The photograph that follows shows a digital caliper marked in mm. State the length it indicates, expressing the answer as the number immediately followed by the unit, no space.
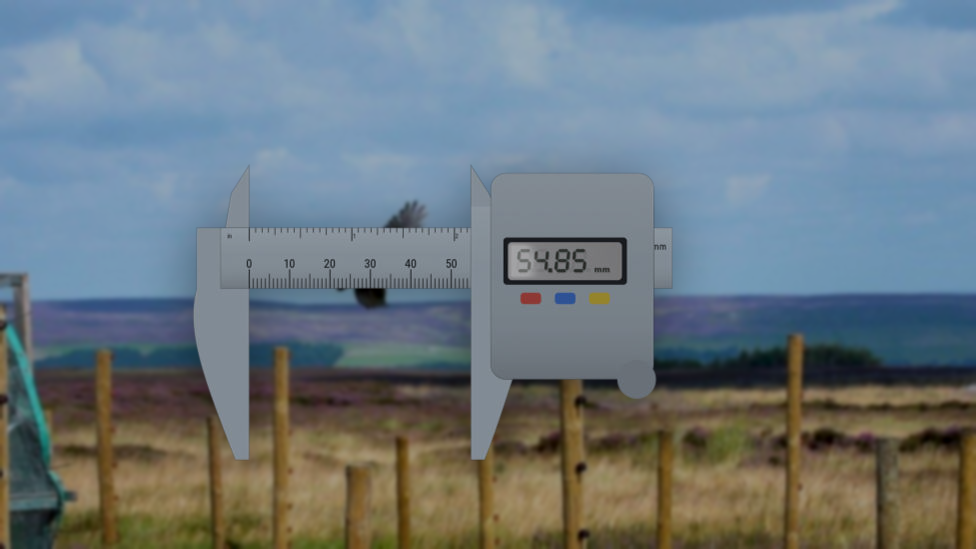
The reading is 54.85mm
